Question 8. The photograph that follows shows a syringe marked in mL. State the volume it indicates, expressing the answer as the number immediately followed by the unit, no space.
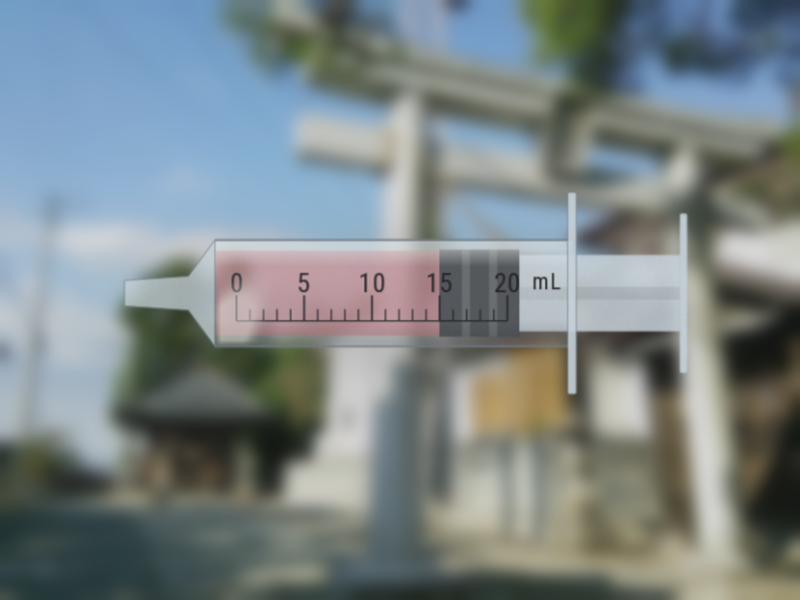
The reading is 15mL
